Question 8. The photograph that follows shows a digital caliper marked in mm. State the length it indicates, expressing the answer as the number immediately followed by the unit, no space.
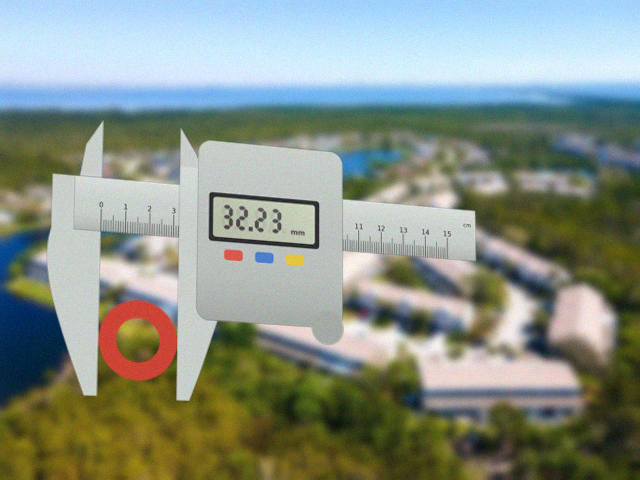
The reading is 32.23mm
